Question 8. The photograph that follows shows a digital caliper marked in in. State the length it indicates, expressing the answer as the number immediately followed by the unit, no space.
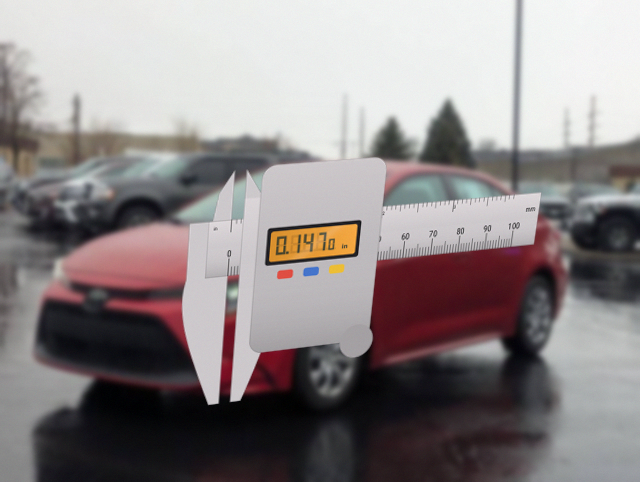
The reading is 0.1470in
